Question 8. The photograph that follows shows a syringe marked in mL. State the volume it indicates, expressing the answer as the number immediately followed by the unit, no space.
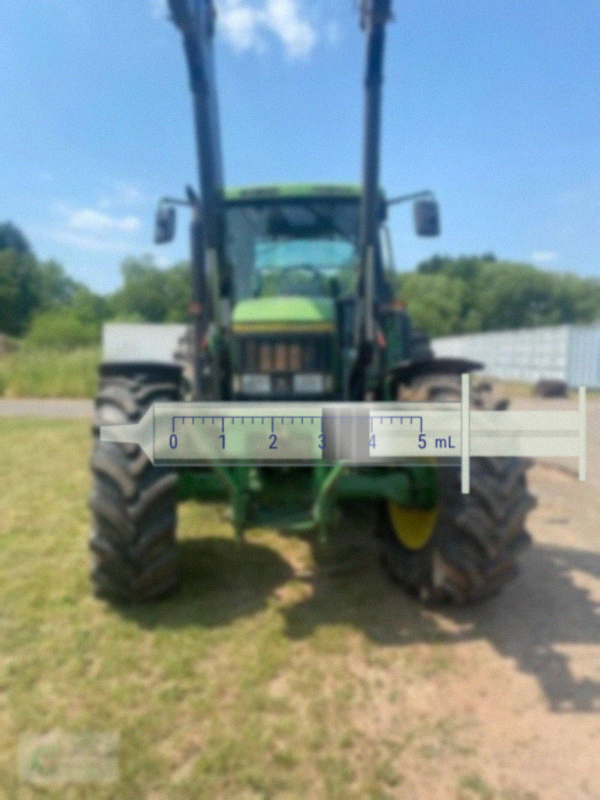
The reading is 3mL
